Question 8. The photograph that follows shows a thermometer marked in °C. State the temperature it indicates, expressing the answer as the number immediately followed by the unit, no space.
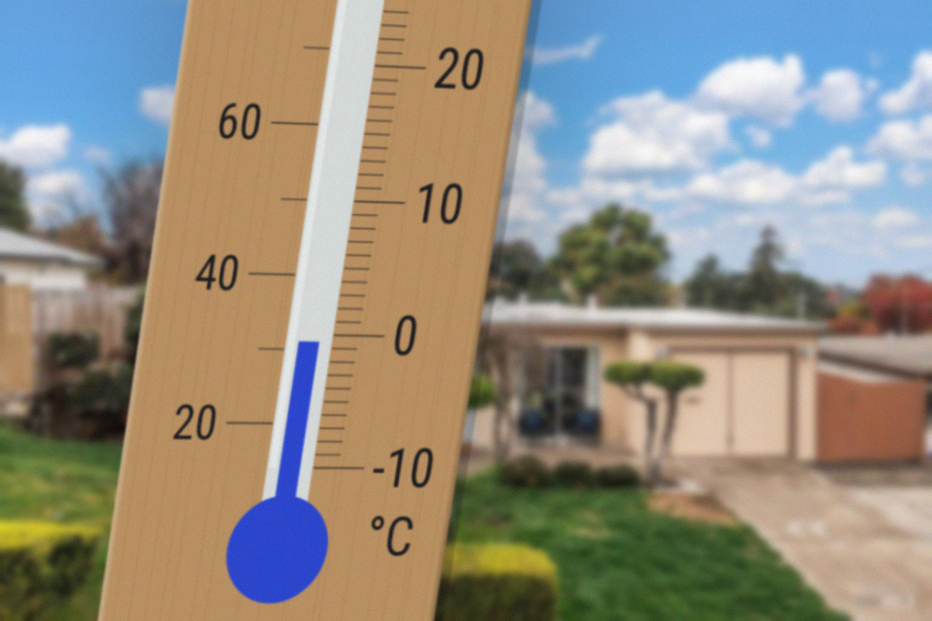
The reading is -0.5°C
